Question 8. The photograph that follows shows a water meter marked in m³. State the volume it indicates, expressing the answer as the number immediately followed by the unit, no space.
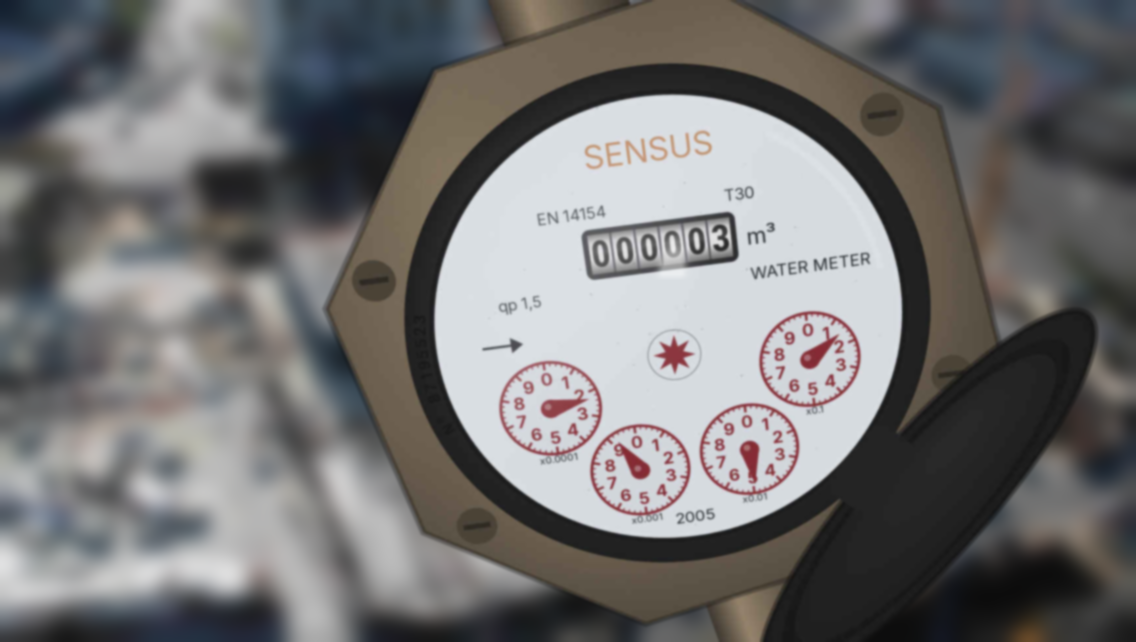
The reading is 3.1492m³
